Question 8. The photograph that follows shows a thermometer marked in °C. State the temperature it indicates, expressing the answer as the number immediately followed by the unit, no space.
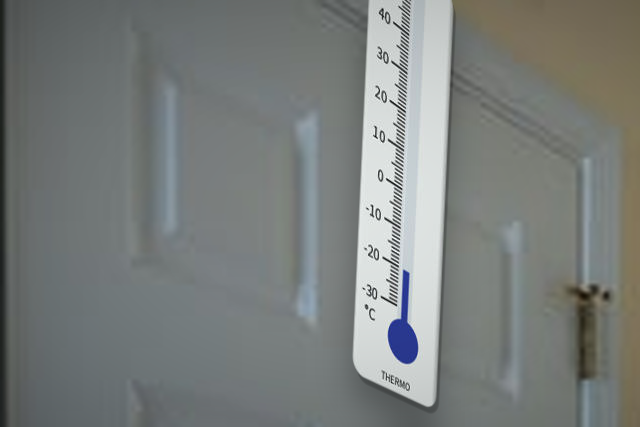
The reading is -20°C
